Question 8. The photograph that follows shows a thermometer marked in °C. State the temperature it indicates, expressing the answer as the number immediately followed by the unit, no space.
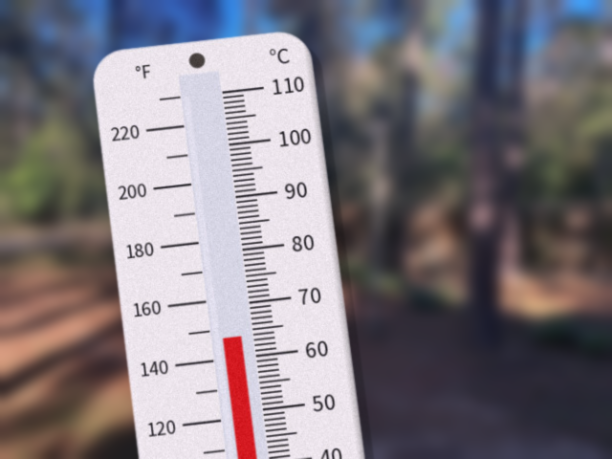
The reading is 64°C
